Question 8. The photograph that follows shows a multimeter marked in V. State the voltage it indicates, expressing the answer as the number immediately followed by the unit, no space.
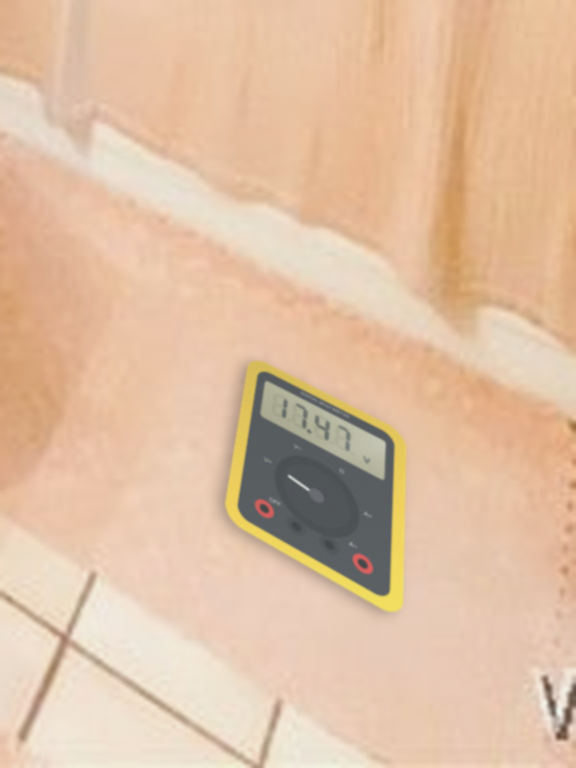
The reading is 17.47V
